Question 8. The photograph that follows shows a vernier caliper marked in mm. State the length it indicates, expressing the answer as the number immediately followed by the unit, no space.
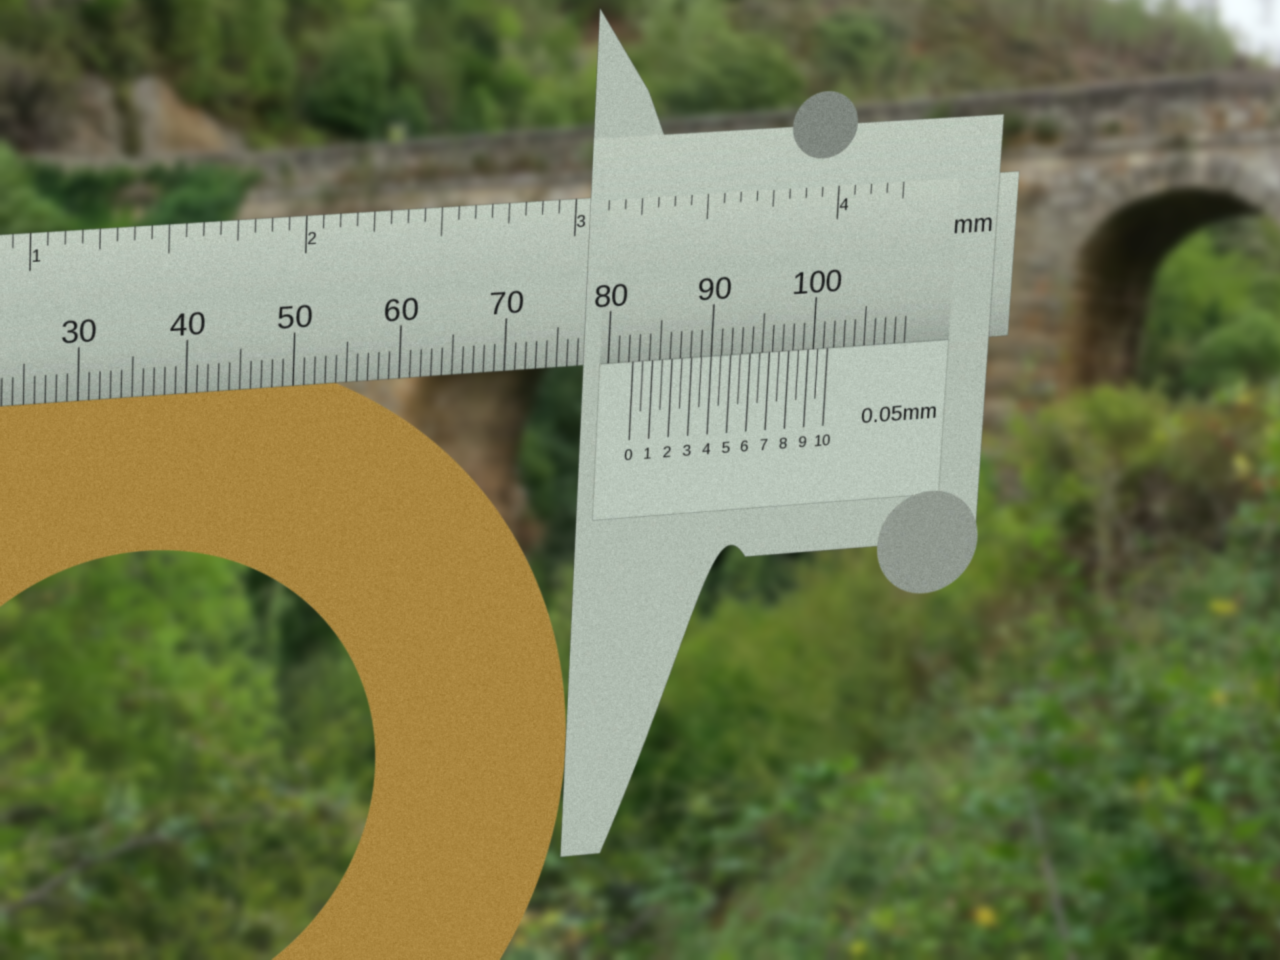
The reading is 82.4mm
